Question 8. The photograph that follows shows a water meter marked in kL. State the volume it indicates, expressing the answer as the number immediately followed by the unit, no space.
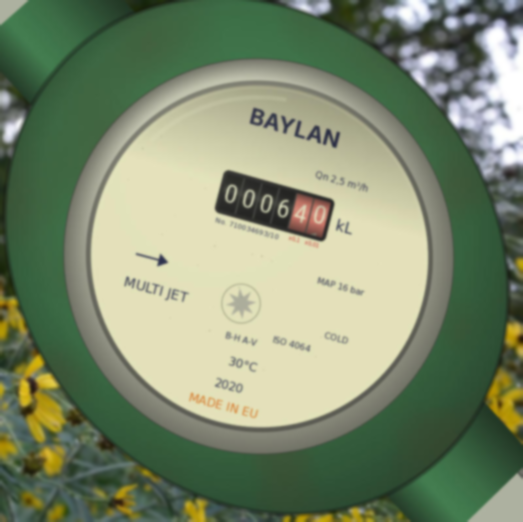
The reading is 6.40kL
